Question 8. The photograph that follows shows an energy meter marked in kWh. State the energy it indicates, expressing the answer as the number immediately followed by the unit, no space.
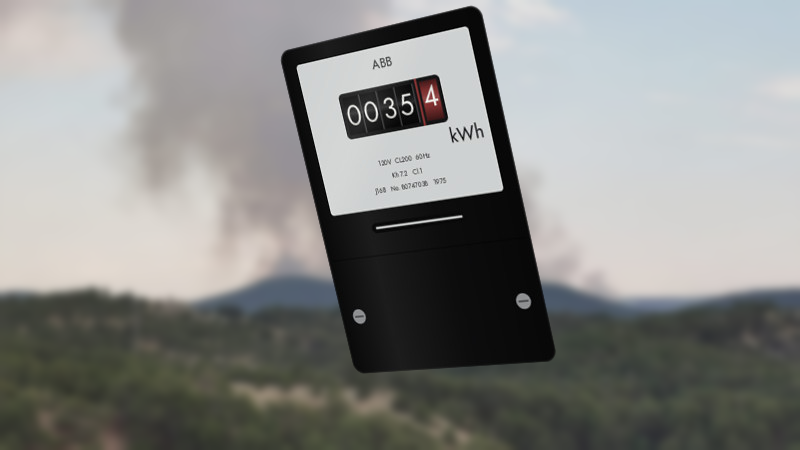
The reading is 35.4kWh
